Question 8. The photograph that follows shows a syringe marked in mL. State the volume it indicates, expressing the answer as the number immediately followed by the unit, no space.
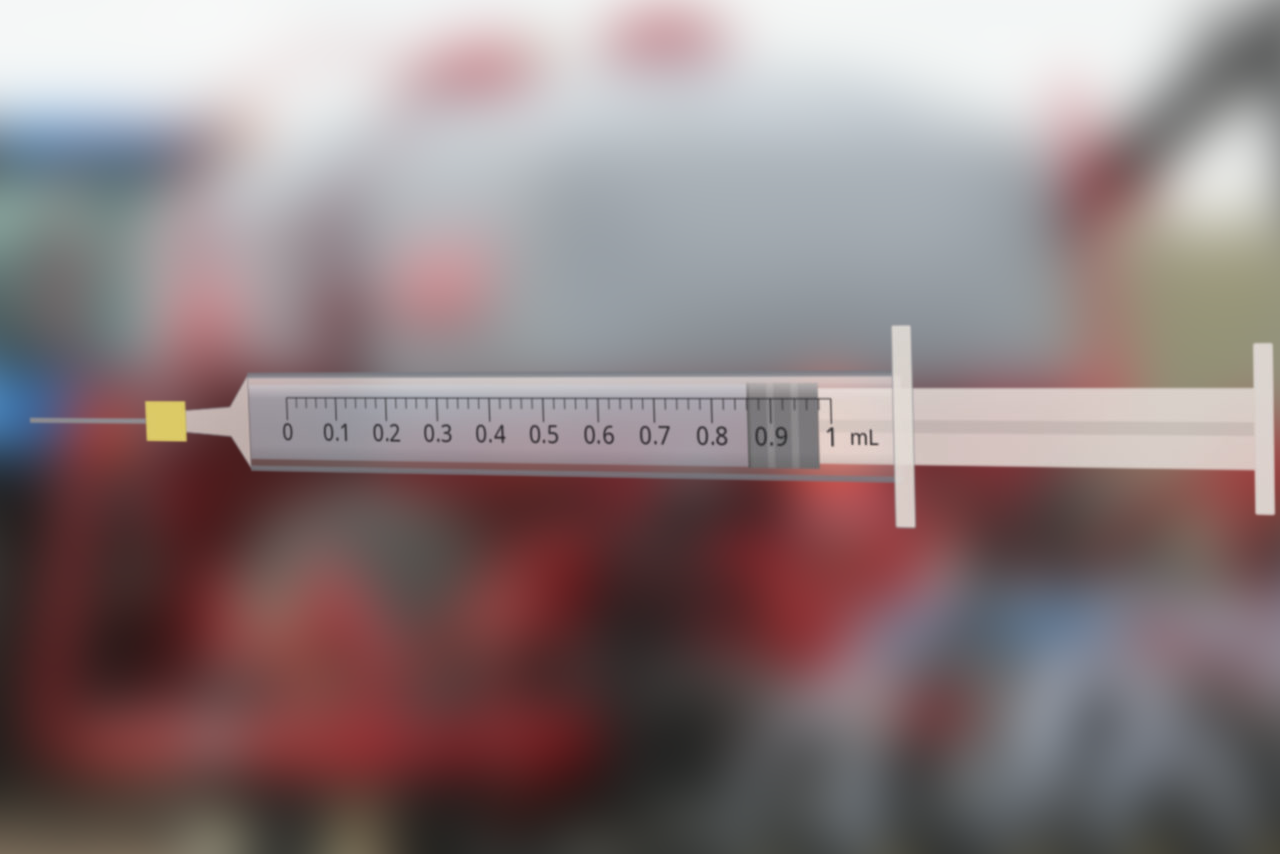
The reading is 0.86mL
